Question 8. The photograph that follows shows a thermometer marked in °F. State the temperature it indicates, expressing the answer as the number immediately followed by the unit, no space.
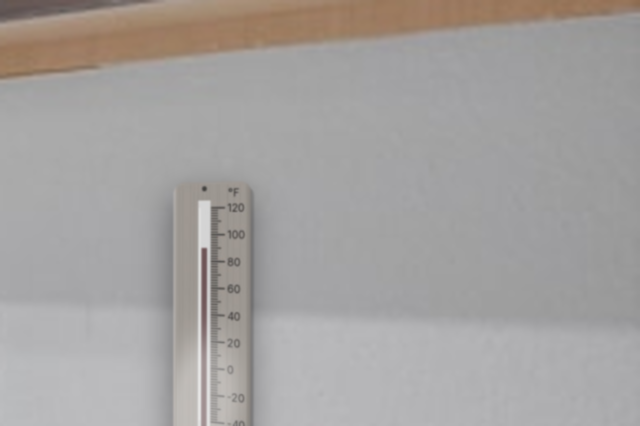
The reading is 90°F
